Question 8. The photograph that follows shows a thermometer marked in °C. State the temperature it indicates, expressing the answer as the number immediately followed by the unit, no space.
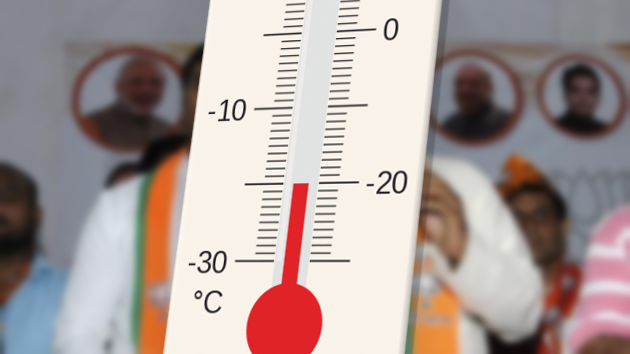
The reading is -20°C
